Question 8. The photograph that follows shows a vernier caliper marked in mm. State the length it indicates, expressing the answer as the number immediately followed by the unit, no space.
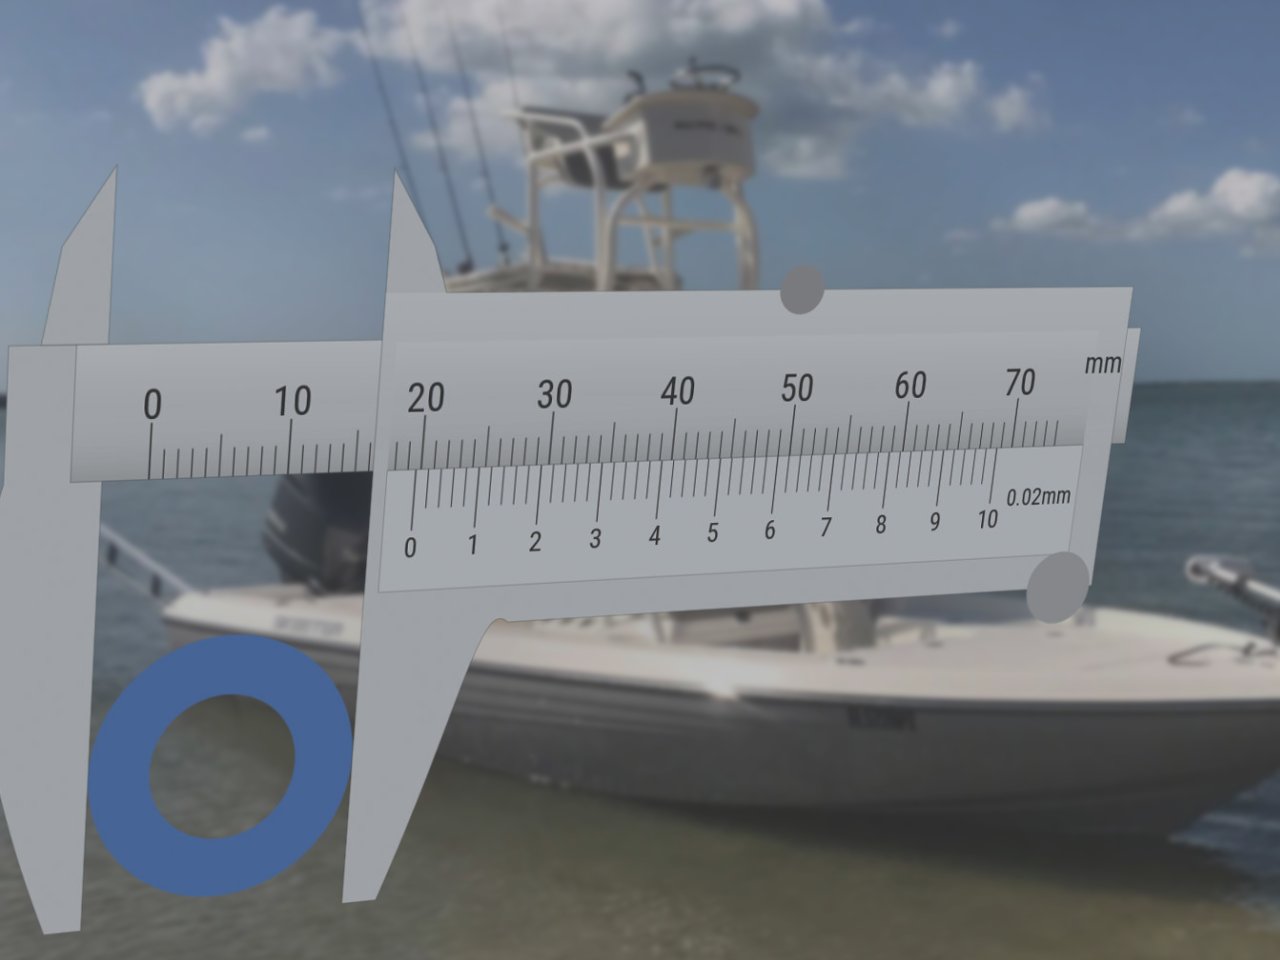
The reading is 19.6mm
